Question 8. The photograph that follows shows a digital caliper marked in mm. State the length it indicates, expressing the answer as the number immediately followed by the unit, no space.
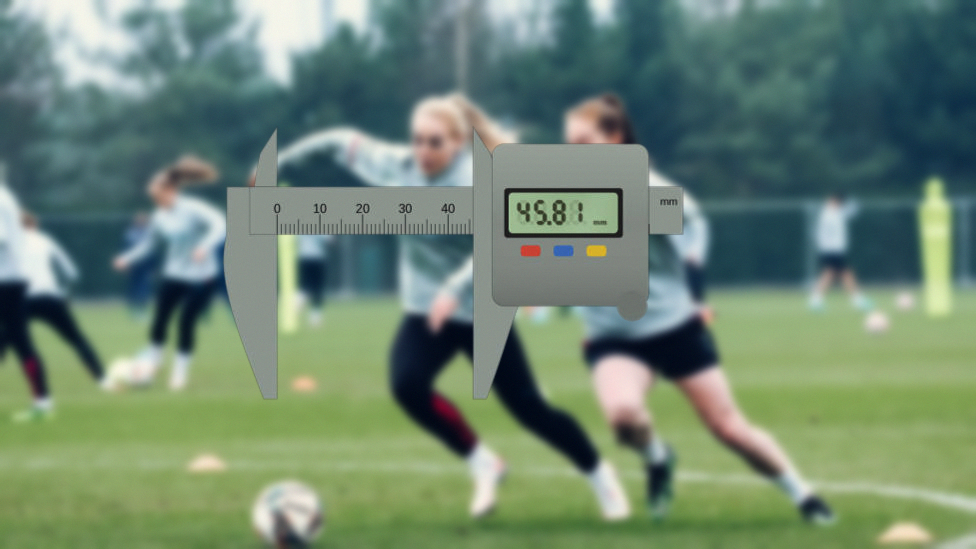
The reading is 45.81mm
